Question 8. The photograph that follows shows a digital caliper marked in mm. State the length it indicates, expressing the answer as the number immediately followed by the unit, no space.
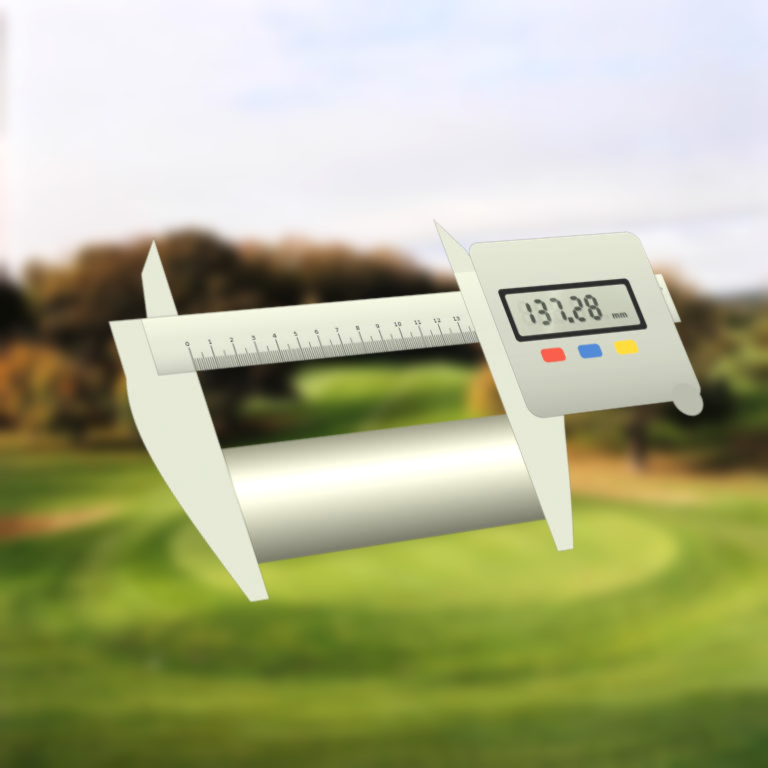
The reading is 137.28mm
